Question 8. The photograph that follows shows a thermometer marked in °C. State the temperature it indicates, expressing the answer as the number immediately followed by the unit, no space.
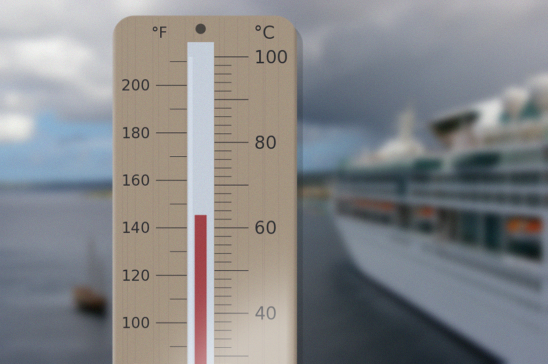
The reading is 63°C
